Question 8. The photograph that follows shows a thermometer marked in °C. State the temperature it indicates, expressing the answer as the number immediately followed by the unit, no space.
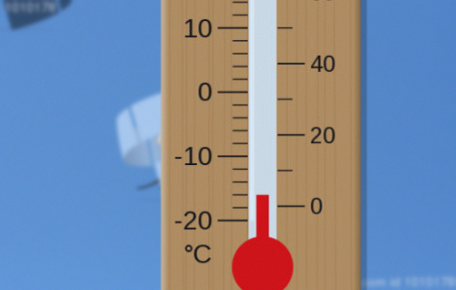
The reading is -16°C
